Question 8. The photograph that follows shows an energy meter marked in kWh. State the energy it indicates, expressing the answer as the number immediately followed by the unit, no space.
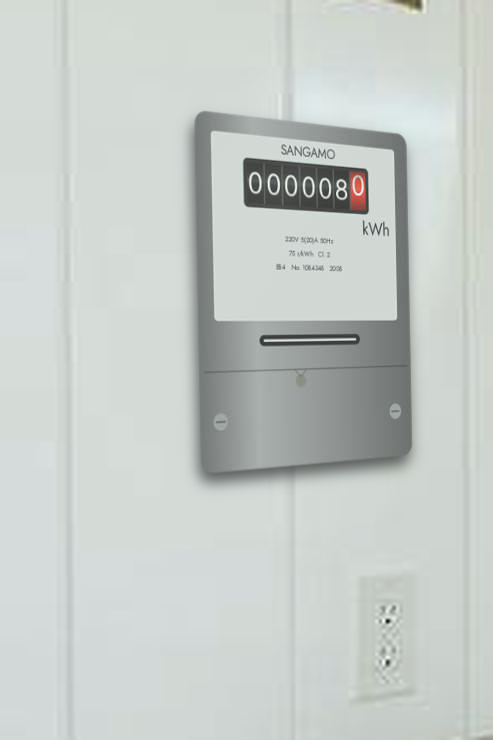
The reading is 8.0kWh
